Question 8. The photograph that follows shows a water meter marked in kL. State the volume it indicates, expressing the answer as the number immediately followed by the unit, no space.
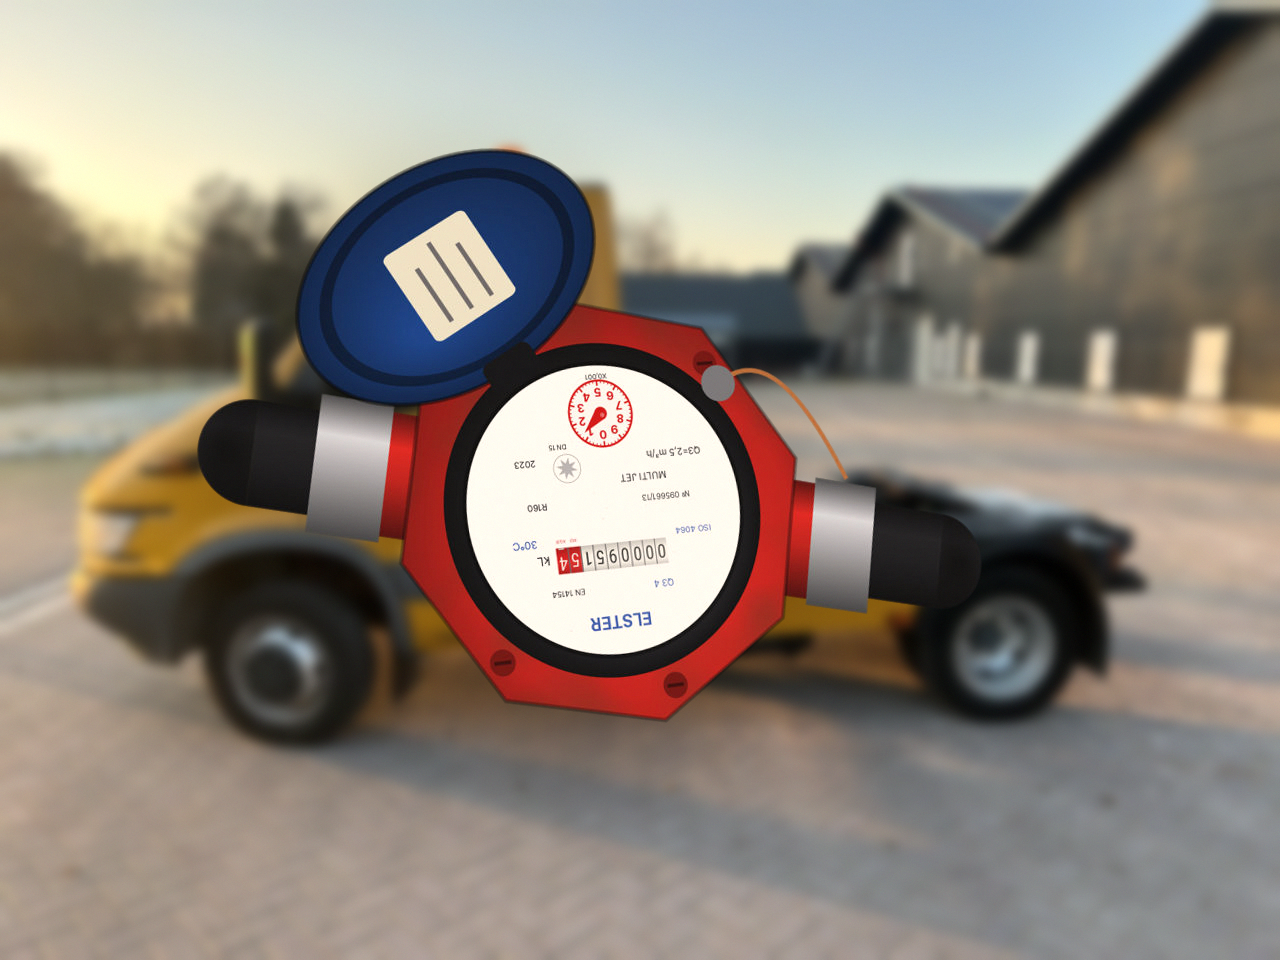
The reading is 951.541kL
